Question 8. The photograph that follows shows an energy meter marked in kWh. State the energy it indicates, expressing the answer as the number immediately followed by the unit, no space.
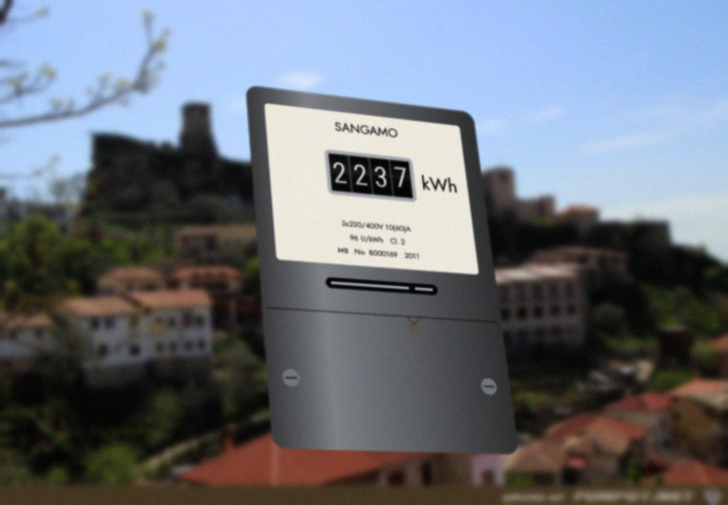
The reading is 2237kWh
